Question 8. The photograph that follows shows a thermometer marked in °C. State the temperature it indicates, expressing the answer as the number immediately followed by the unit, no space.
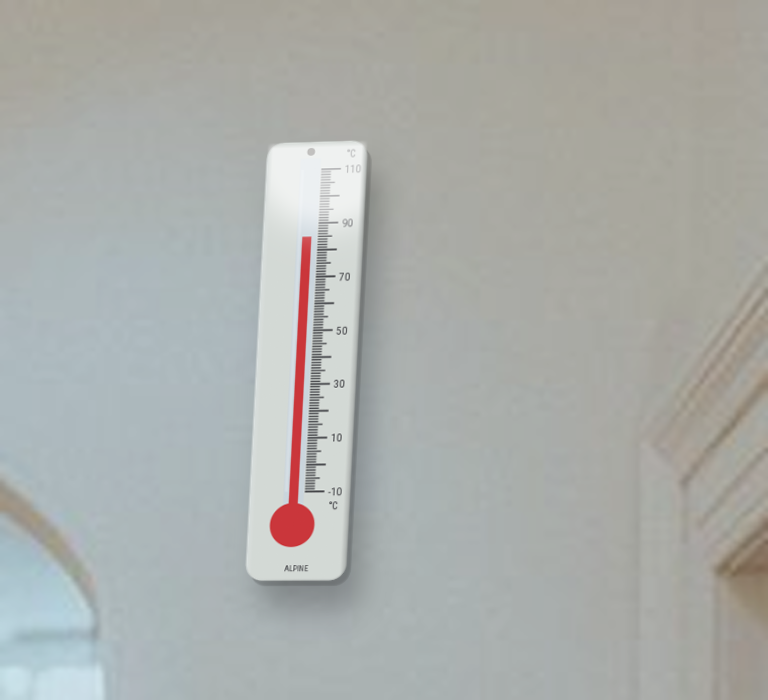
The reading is 85°C
